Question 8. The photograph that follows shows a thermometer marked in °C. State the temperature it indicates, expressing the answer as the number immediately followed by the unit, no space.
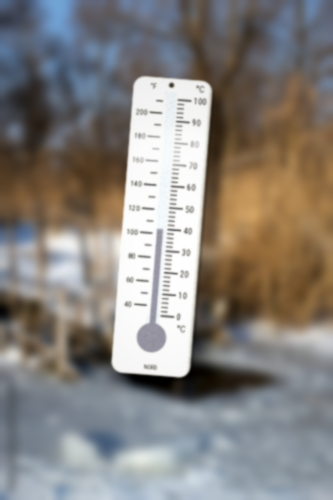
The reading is 40°C
